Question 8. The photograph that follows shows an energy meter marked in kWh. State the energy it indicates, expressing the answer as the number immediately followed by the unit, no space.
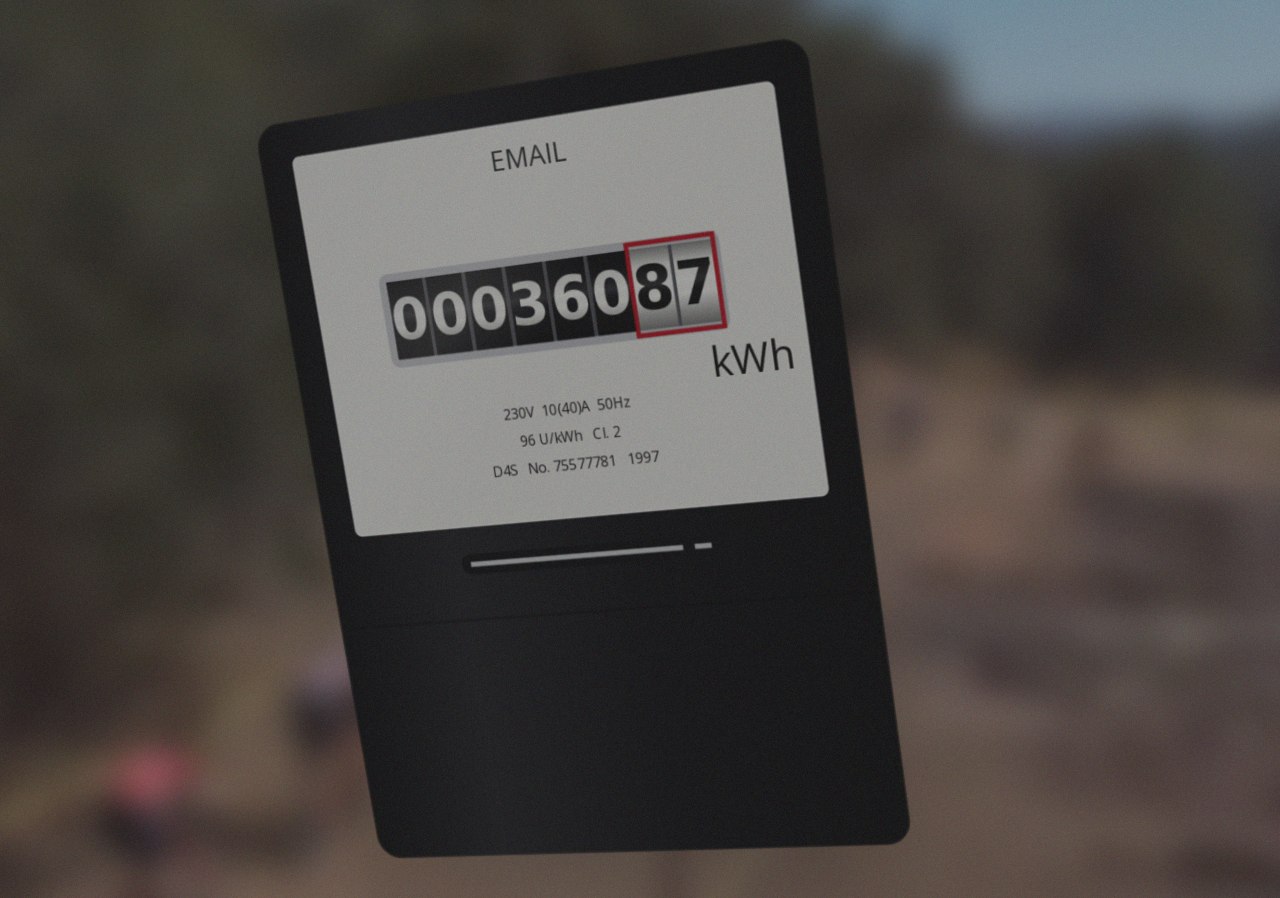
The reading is 360.87kWh
